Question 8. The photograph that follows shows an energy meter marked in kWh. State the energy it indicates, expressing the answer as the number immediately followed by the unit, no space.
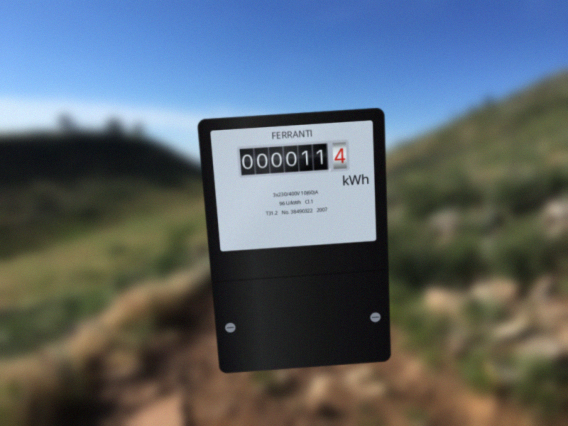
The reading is 11.4kWh
